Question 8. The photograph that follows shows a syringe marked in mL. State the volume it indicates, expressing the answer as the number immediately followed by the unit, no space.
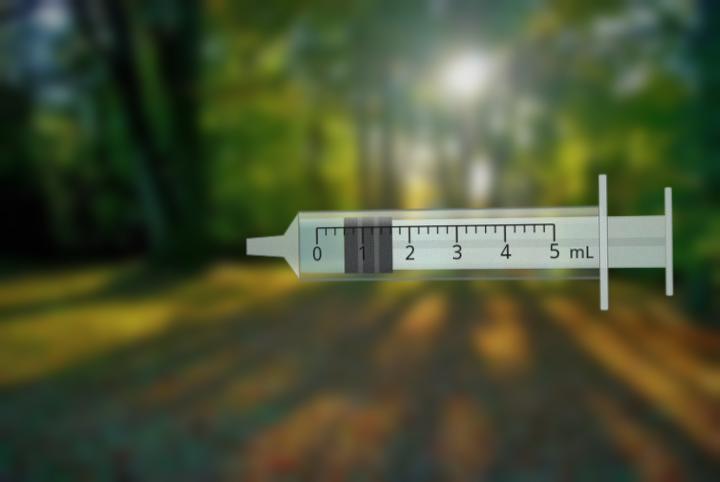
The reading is 0.6mL
